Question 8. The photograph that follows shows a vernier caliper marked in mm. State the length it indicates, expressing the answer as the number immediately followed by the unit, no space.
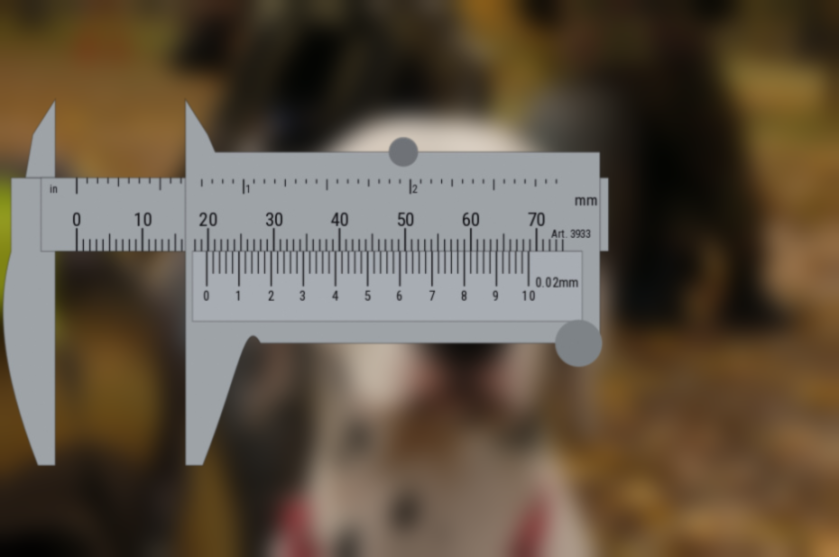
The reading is 19.8mm
